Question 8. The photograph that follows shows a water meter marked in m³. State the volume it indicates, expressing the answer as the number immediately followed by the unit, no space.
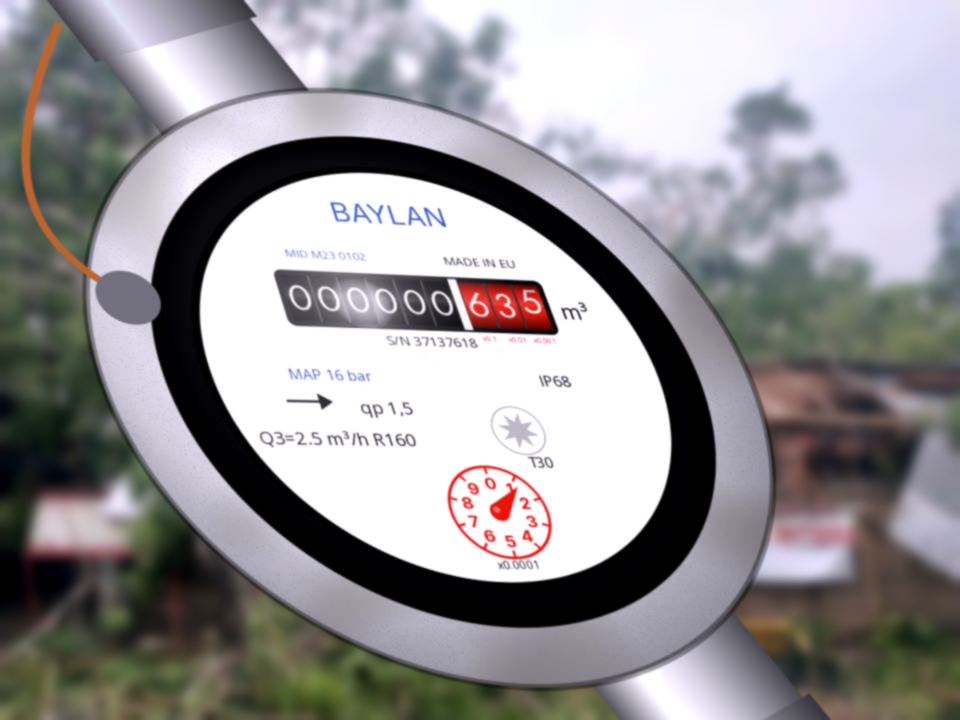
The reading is 0.6351m³
